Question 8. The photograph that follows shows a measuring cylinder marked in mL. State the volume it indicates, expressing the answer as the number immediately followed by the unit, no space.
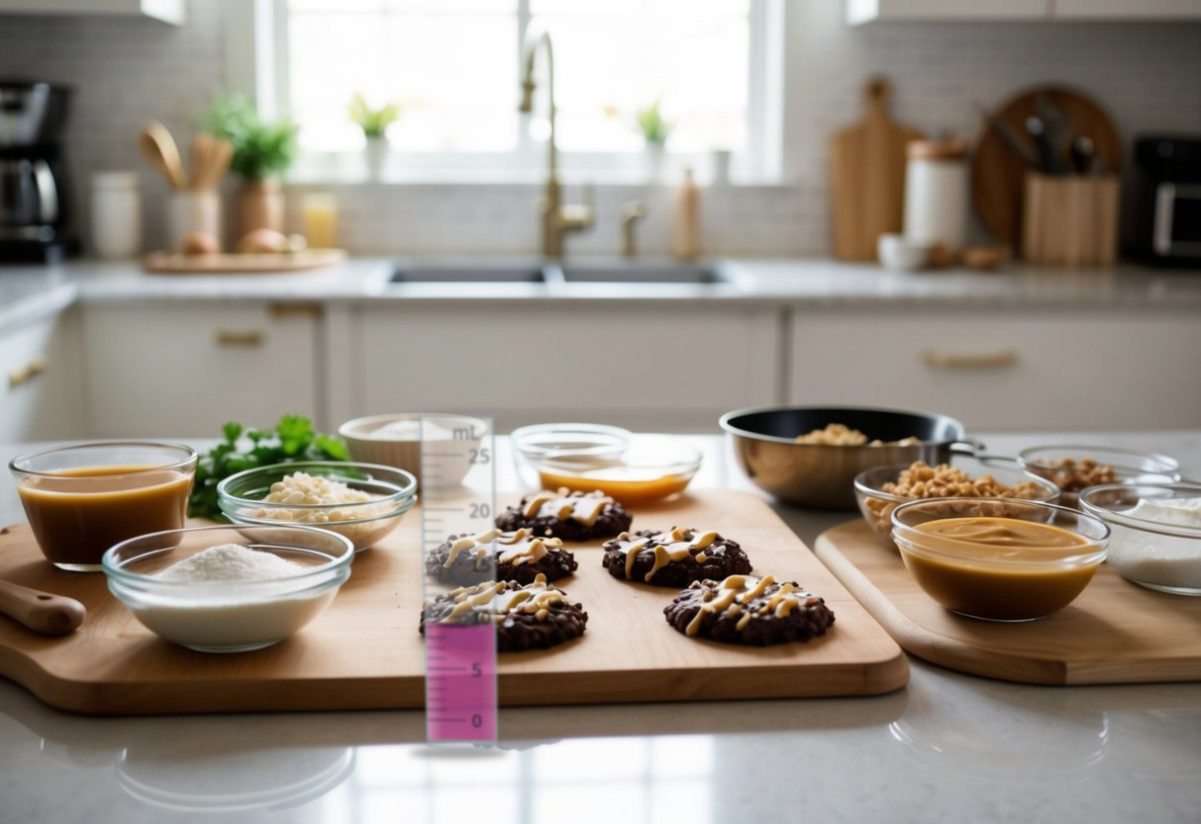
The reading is 9mL
